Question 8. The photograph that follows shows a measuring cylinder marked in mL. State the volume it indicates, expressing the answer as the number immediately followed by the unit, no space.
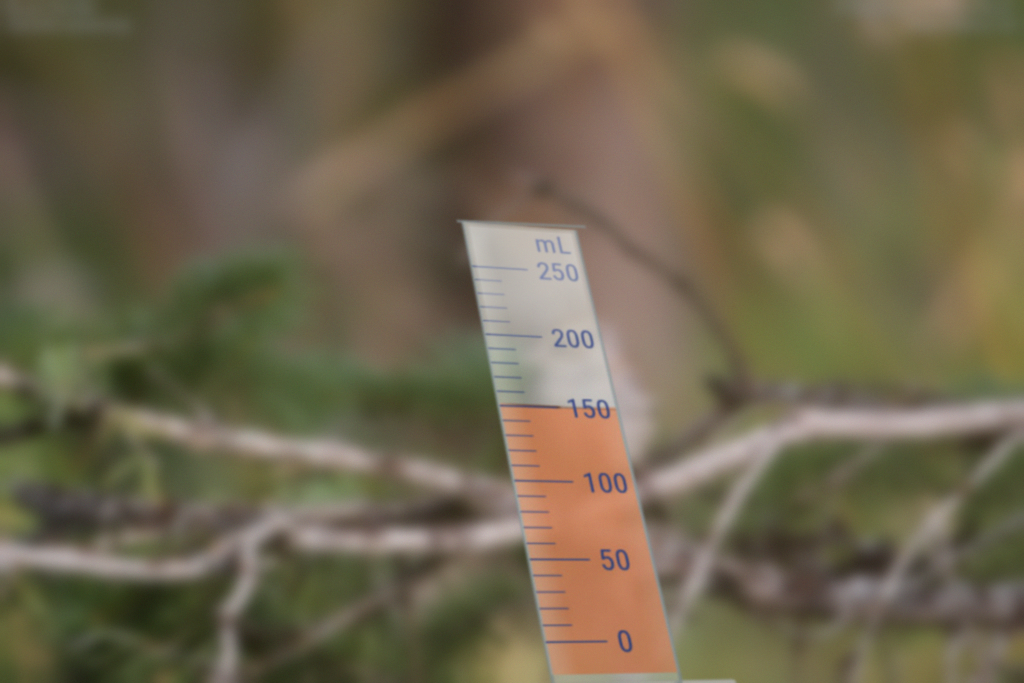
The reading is 150mL
